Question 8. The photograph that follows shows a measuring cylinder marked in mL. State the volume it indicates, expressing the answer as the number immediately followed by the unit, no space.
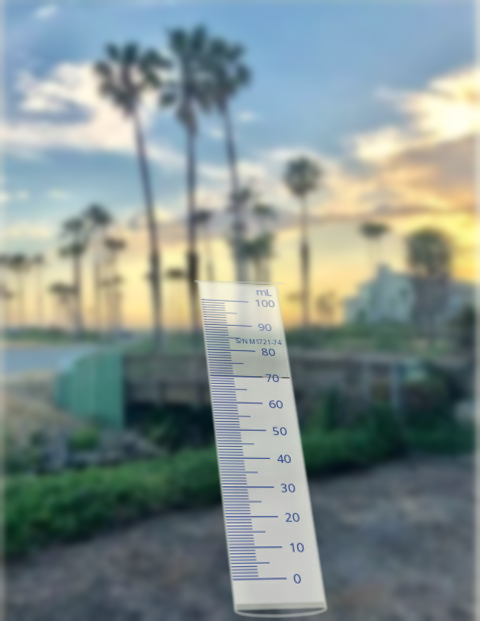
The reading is 70mL
